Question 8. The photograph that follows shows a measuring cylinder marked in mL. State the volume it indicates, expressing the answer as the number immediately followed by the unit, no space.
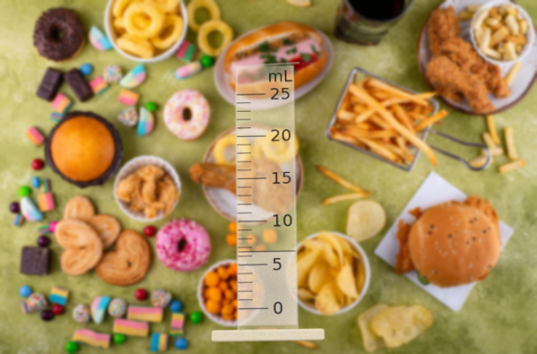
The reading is 6.5mL
